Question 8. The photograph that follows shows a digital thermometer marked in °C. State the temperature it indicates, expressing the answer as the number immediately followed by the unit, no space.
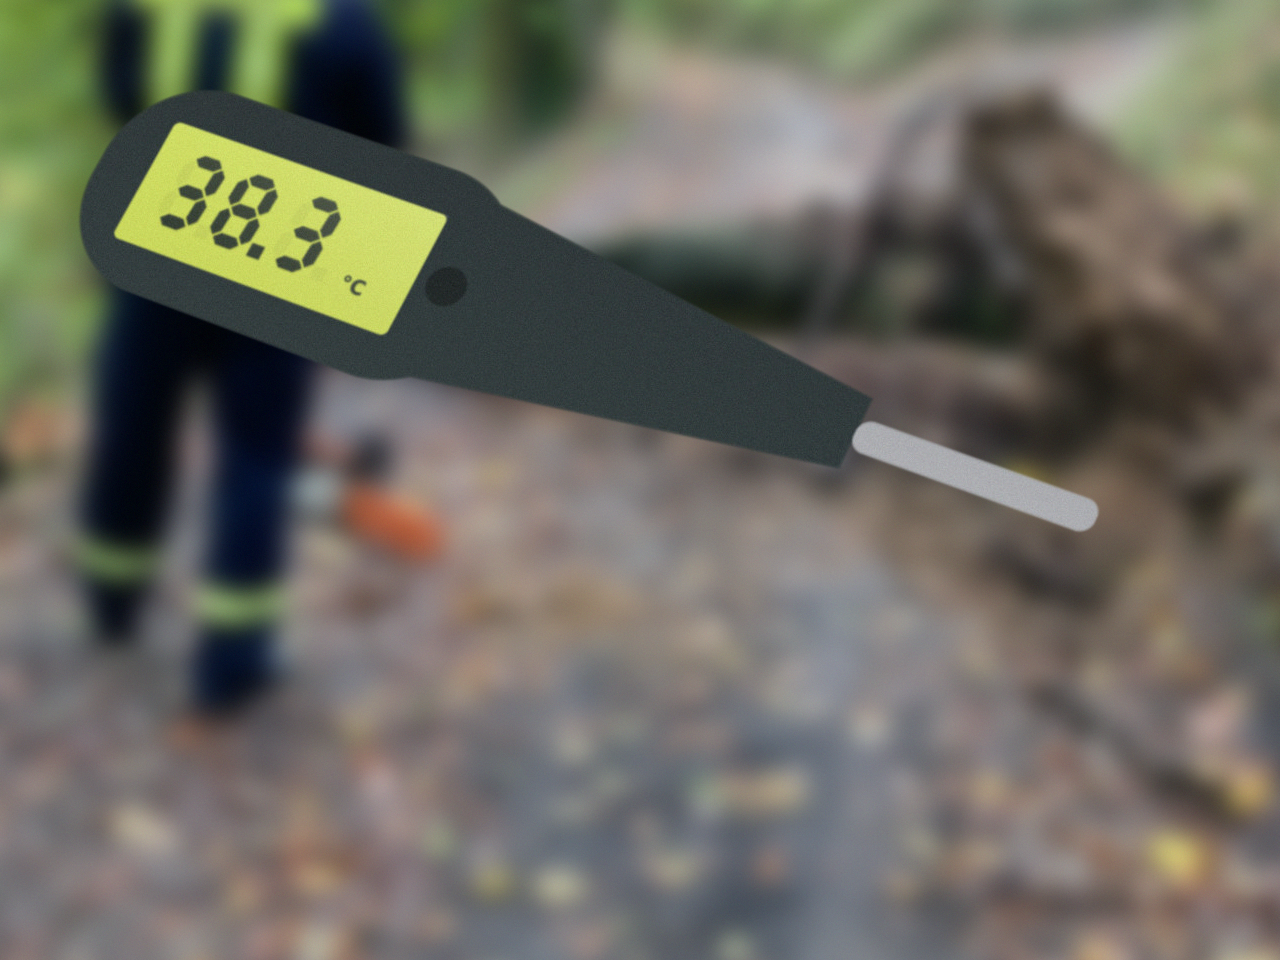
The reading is 38.3°C
